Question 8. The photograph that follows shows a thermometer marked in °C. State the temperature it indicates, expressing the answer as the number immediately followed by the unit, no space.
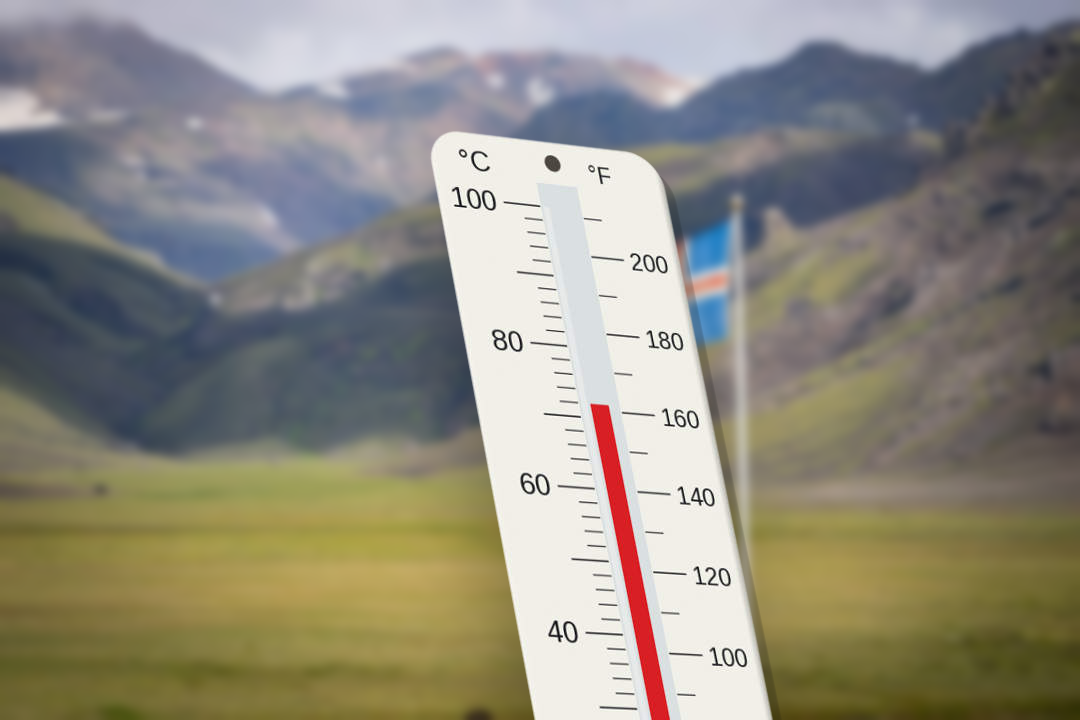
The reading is 72°C
